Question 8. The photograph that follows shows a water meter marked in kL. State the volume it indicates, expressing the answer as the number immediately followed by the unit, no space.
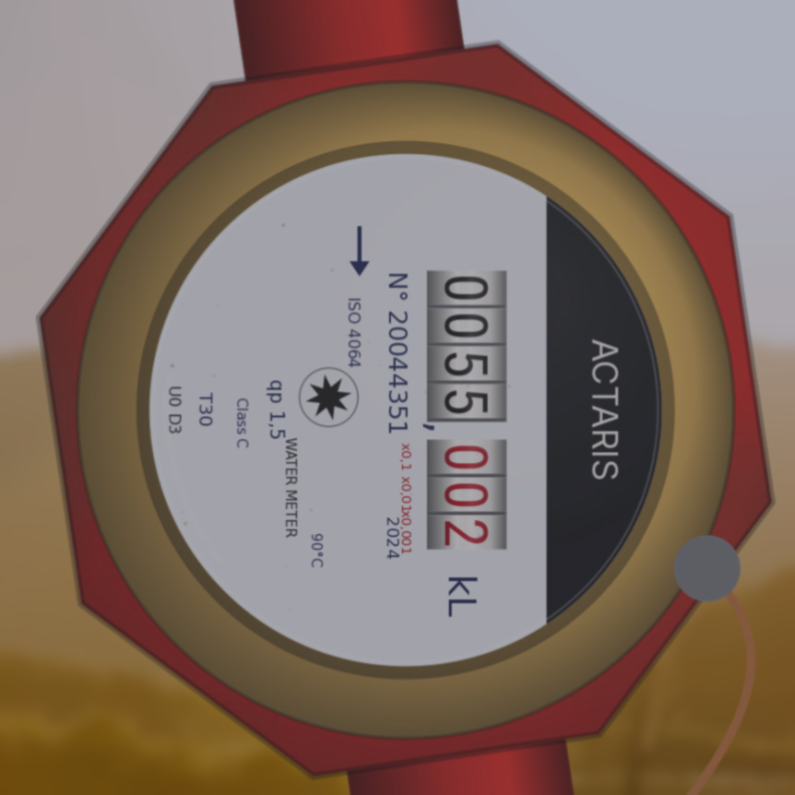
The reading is 55.002kL
